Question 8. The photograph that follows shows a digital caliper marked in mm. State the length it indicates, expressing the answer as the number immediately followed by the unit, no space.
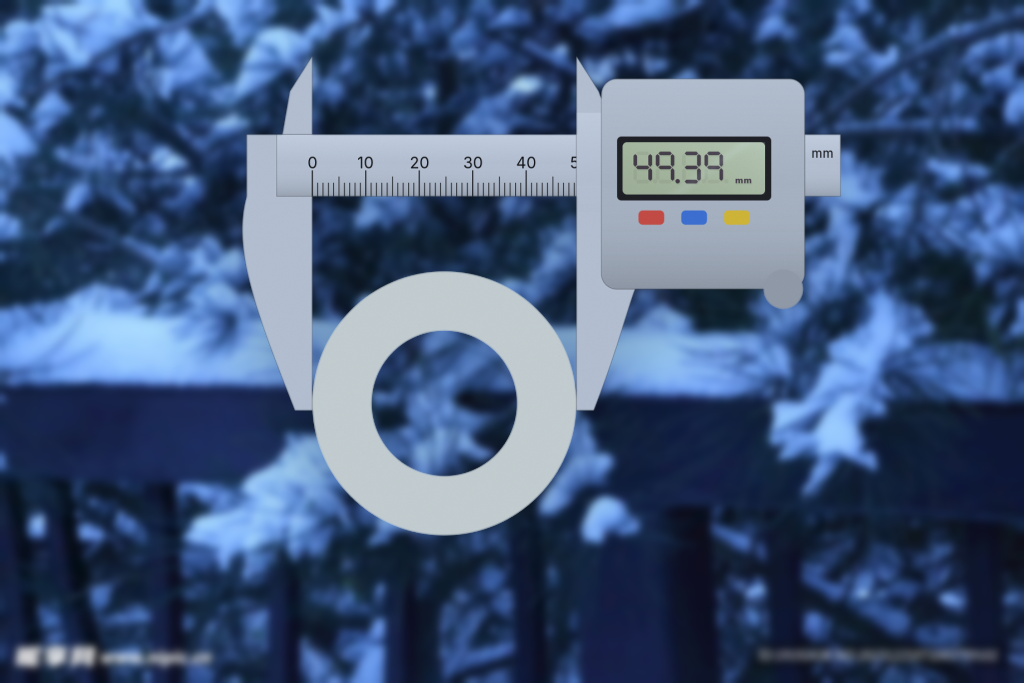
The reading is 49.39mm
